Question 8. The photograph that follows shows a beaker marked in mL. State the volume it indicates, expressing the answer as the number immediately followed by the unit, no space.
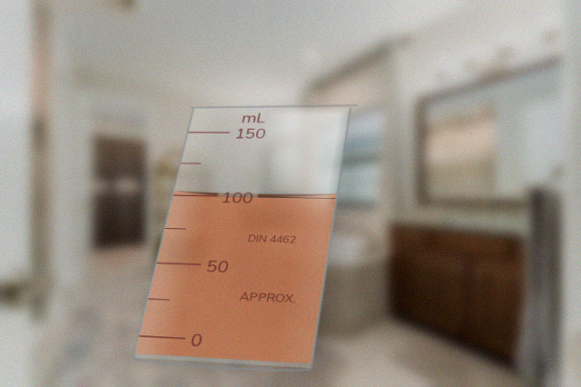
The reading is 100mL
